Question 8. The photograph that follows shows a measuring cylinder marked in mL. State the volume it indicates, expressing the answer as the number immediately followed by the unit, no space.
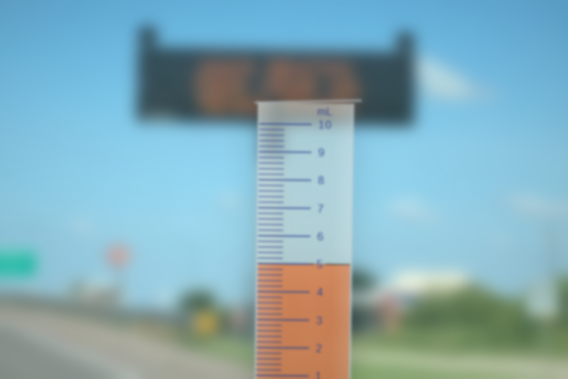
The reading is 5mL
